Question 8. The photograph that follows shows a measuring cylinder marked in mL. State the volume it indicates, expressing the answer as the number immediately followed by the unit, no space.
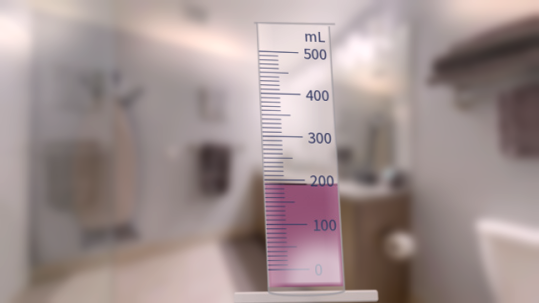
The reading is 190mL
